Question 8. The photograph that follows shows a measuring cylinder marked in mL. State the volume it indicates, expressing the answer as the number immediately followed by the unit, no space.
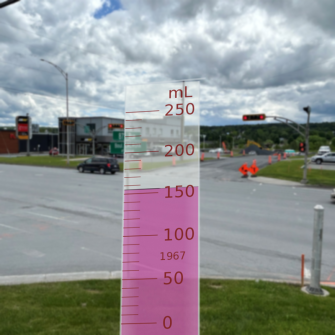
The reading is 155mL
